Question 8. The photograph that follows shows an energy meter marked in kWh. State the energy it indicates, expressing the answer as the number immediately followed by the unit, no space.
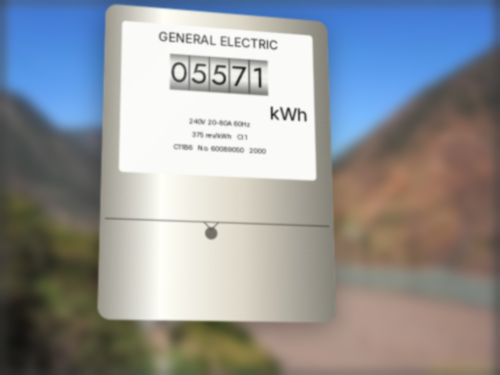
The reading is 5571kWh
